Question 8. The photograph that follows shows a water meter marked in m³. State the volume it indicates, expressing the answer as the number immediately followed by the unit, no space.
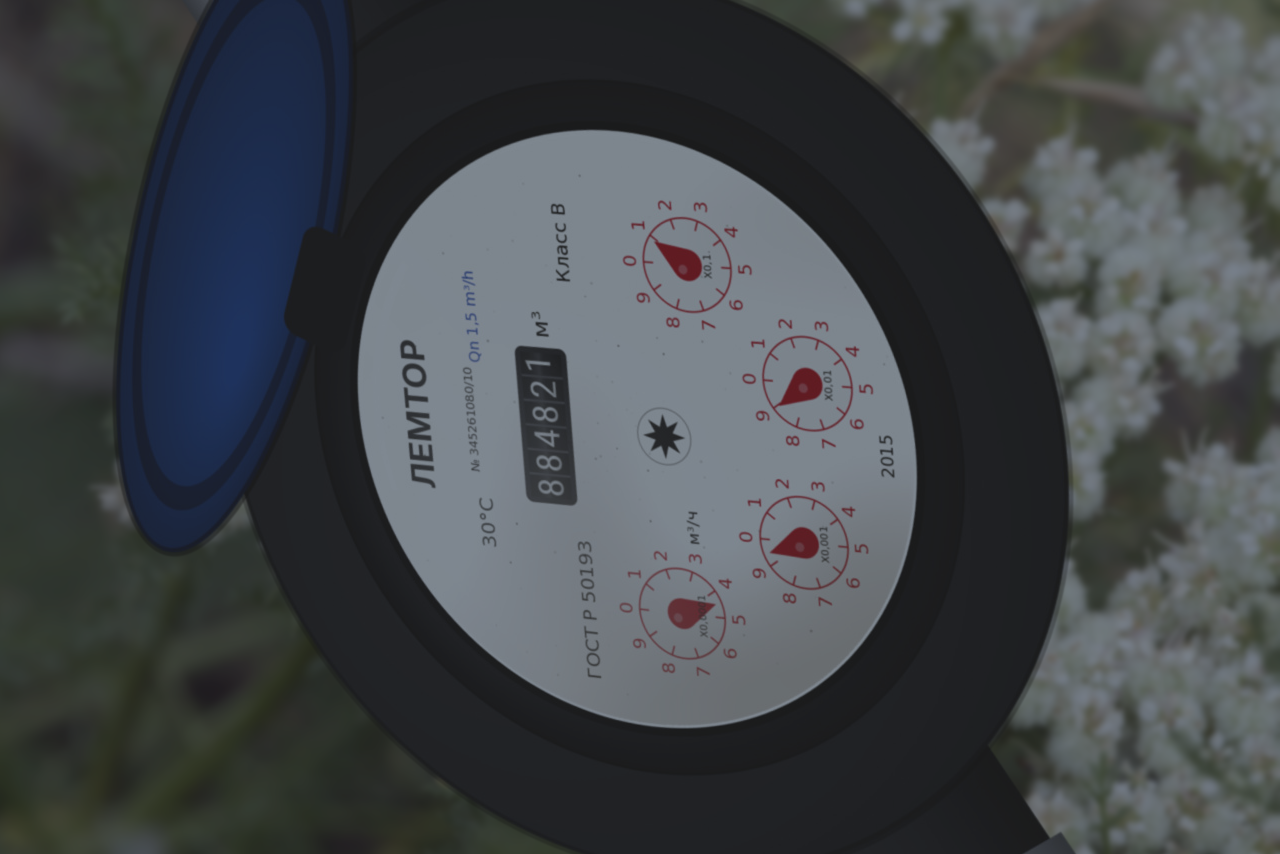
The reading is 884821.0894m³
